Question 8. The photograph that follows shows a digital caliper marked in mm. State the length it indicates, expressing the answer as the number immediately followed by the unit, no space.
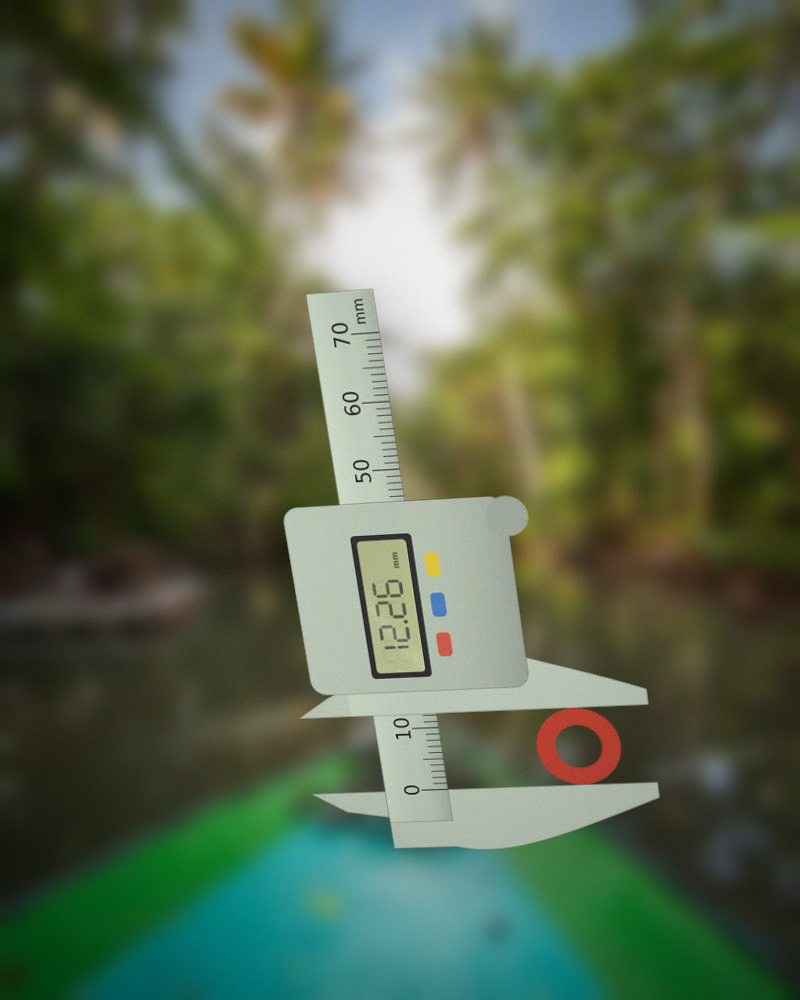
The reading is 12.26mm
